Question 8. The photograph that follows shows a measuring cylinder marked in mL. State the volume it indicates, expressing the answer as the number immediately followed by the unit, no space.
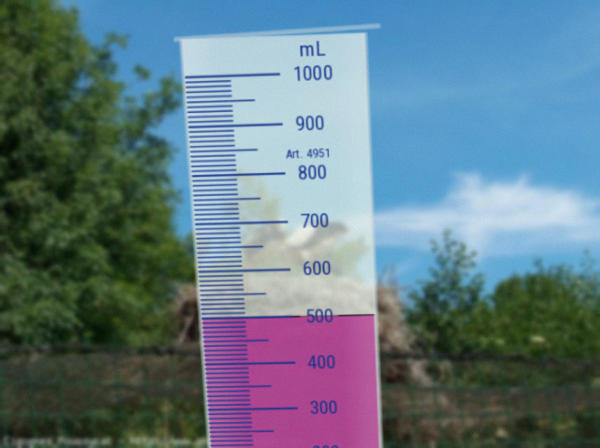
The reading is 500mL
